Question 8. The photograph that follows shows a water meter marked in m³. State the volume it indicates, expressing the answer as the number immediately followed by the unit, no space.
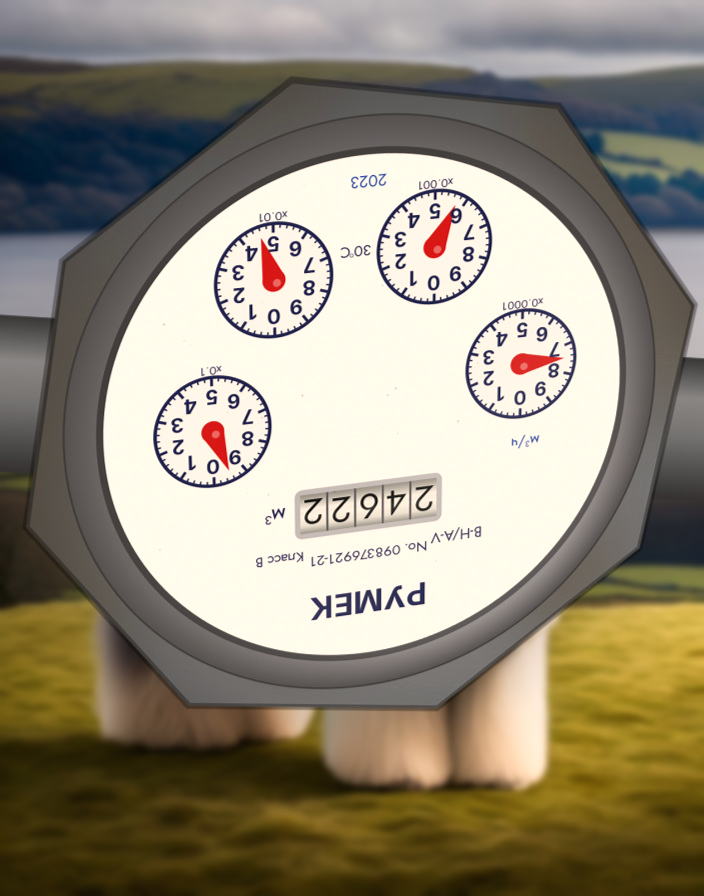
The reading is 24621.9457m³
